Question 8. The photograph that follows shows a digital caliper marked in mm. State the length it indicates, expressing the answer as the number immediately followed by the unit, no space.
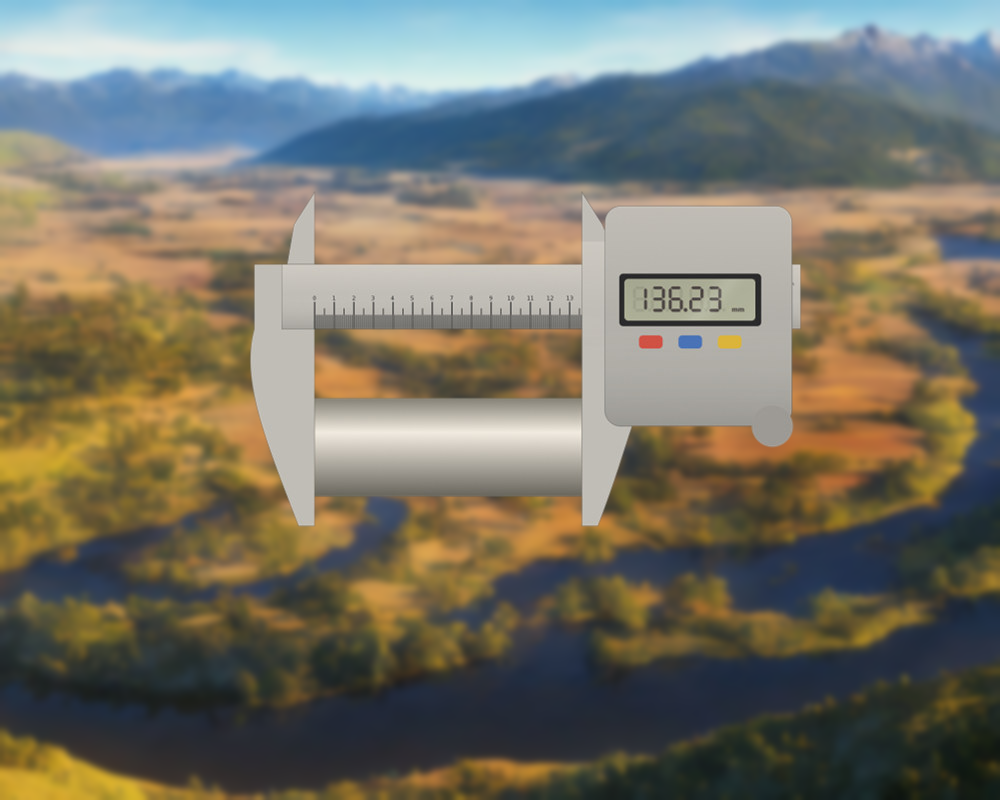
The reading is 136.23mm
